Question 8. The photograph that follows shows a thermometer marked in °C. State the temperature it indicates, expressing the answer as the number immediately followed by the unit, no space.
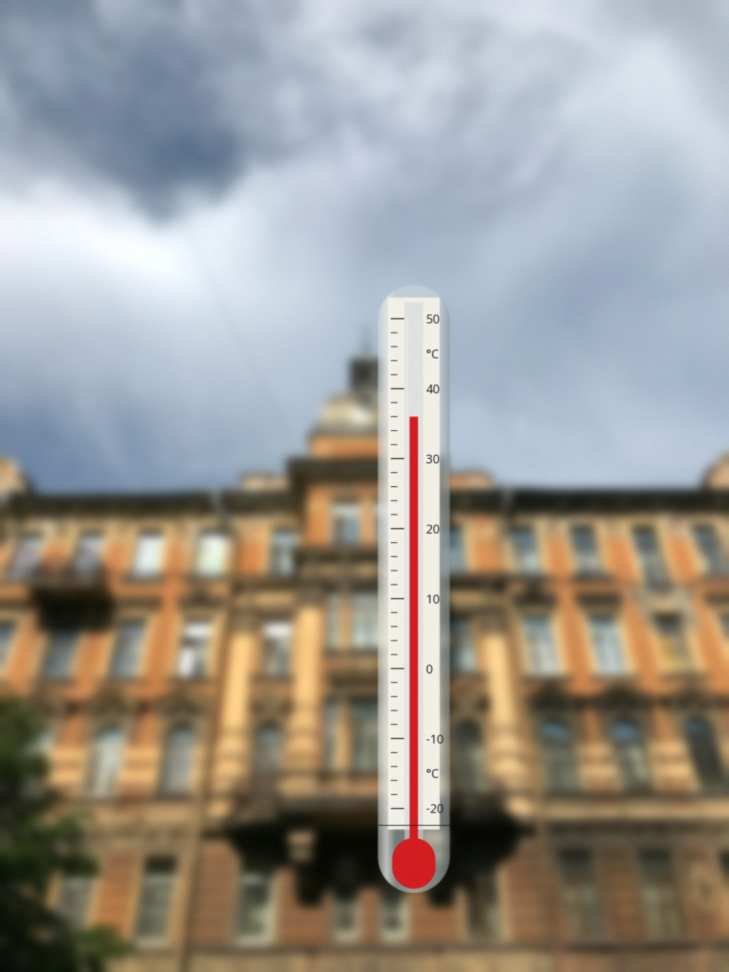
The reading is 36°C
